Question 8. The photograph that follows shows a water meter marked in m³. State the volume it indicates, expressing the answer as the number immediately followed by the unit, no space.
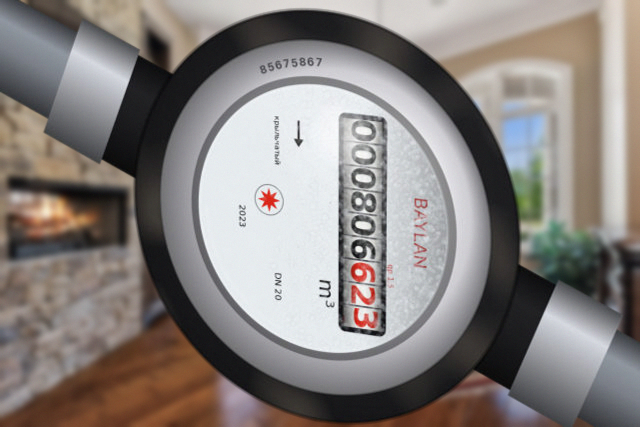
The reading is 806.623m³
